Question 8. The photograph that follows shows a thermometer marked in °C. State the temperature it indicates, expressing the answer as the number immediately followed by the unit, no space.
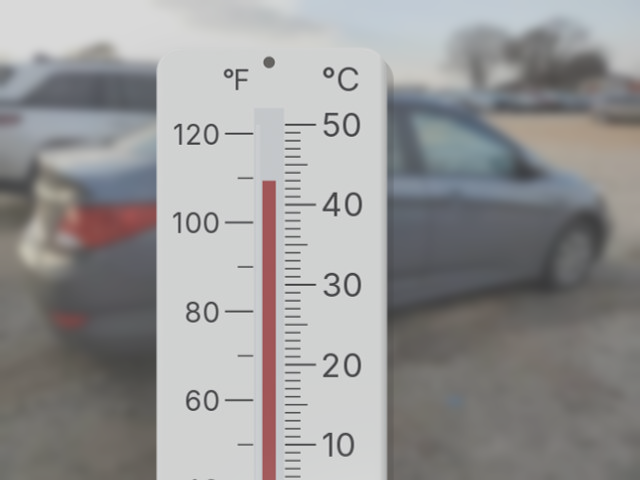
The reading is 43°C
